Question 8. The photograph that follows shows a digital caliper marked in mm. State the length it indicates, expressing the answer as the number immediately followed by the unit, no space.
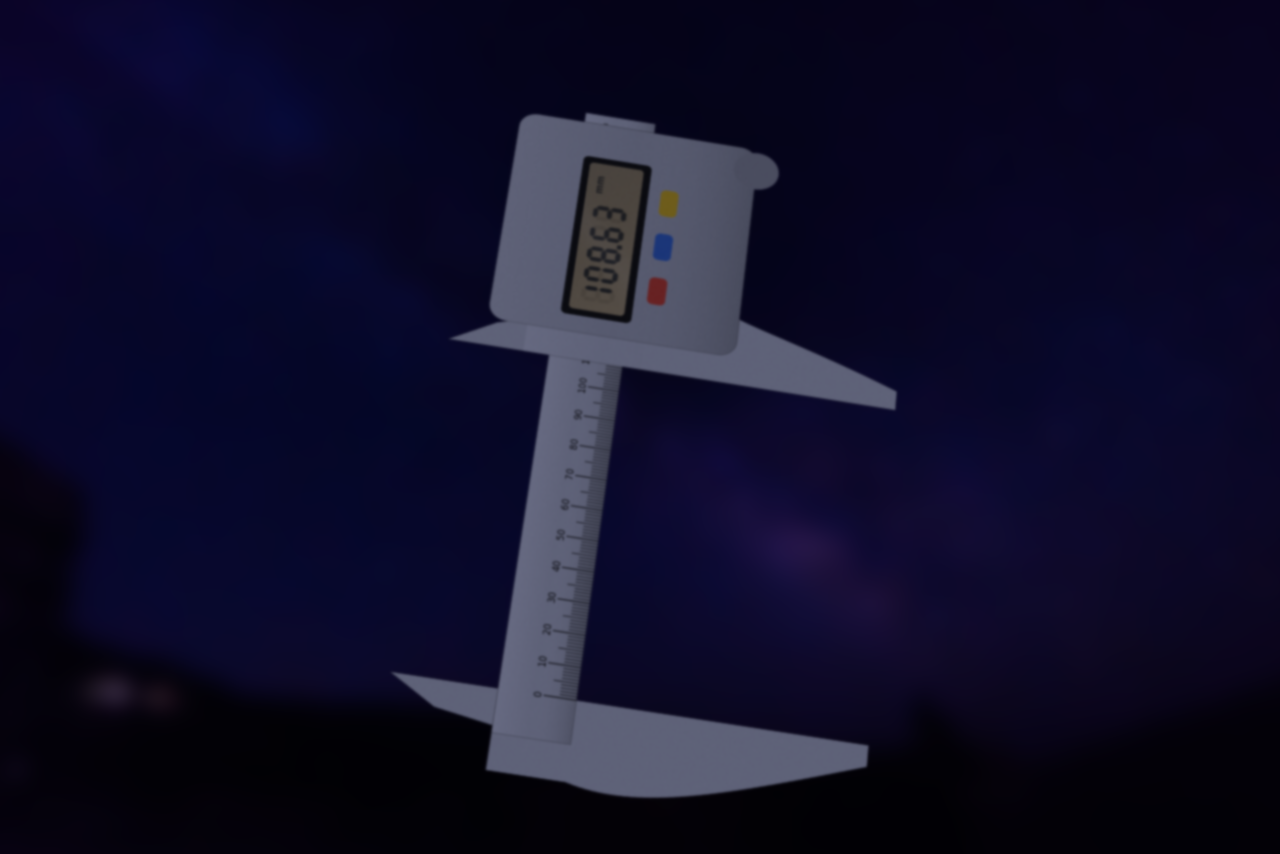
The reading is 108.63mm
